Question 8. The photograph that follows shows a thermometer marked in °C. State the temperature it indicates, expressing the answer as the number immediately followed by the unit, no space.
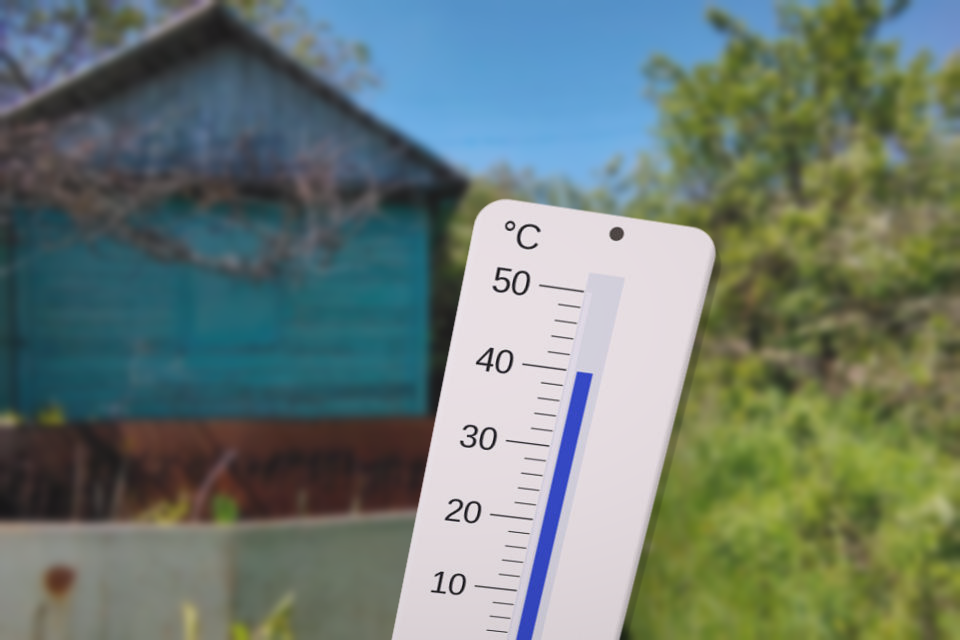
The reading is 40°C
